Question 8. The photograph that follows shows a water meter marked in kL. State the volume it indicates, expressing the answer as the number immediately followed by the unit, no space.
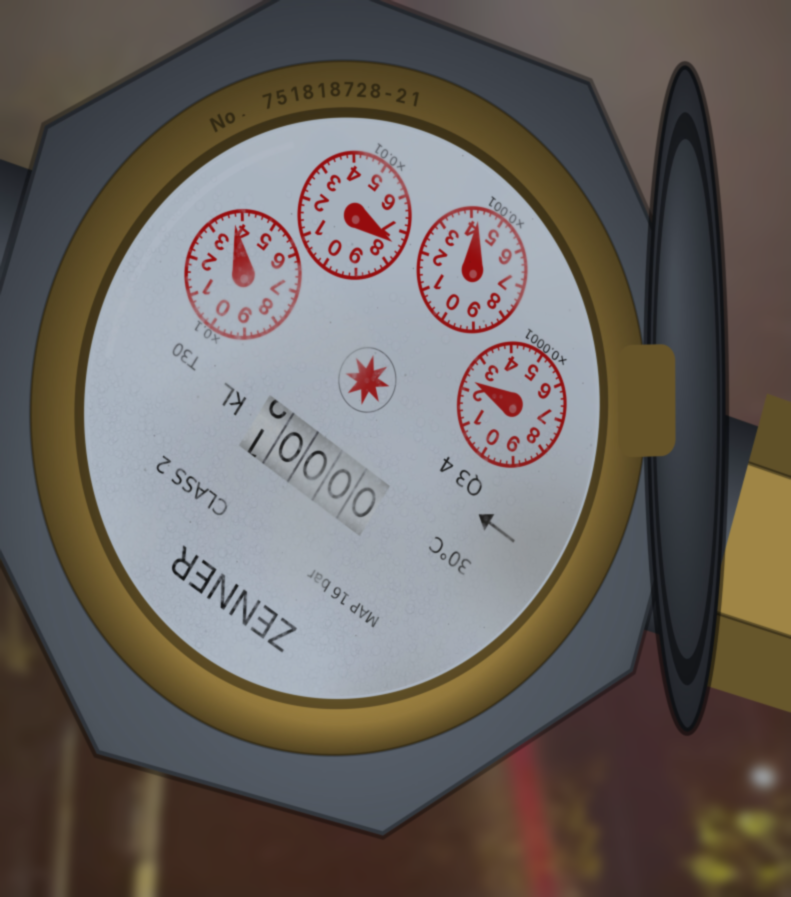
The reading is 1.3742kL
